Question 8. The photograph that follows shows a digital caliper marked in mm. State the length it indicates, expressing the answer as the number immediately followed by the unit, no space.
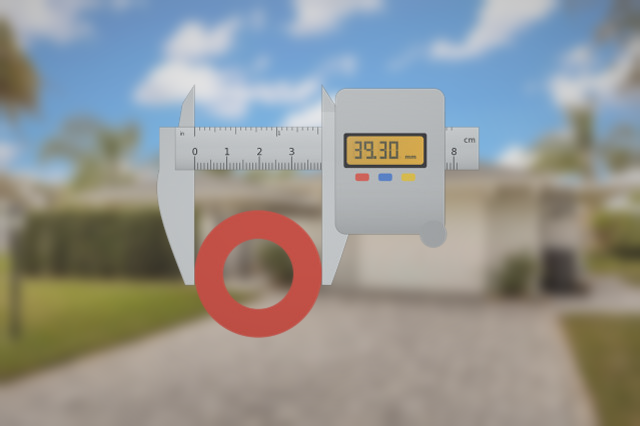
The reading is 39.30mm
